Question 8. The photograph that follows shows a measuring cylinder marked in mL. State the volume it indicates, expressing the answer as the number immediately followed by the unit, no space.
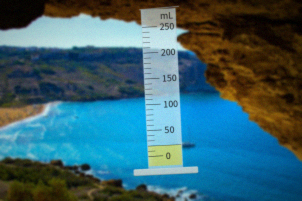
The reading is 20mL
